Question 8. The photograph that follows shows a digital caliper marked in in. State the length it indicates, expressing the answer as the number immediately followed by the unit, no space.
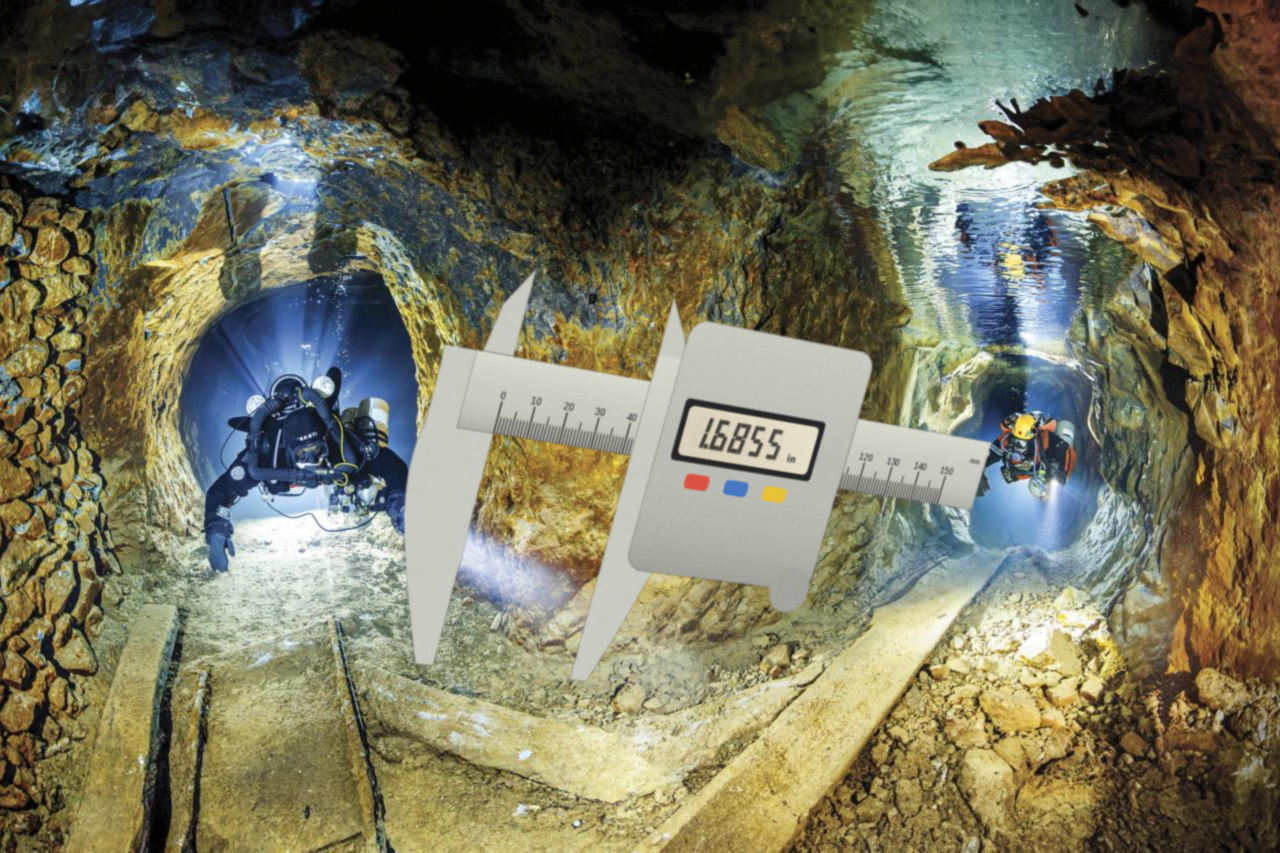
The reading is 1.6855in
